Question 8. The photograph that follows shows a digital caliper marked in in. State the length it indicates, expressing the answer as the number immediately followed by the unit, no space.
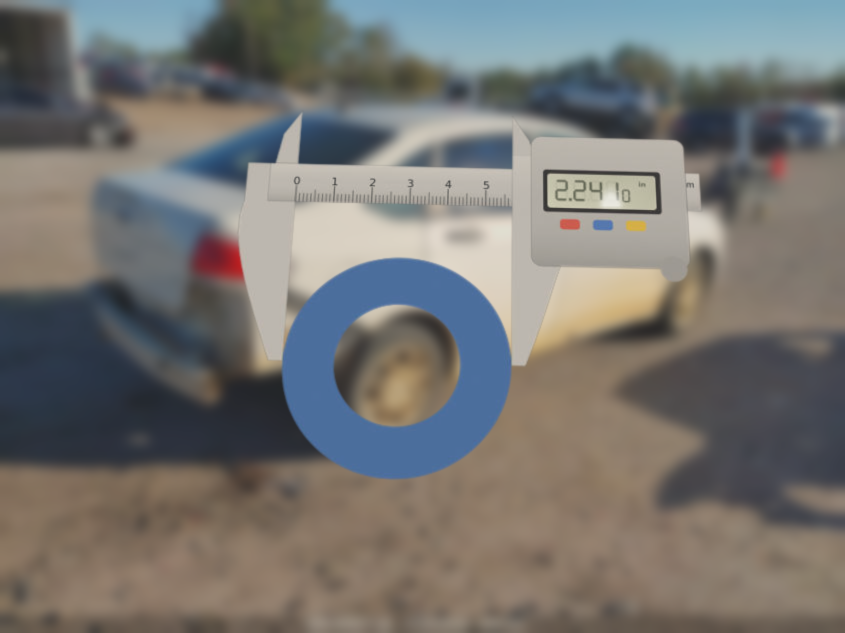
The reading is 2.2410in
